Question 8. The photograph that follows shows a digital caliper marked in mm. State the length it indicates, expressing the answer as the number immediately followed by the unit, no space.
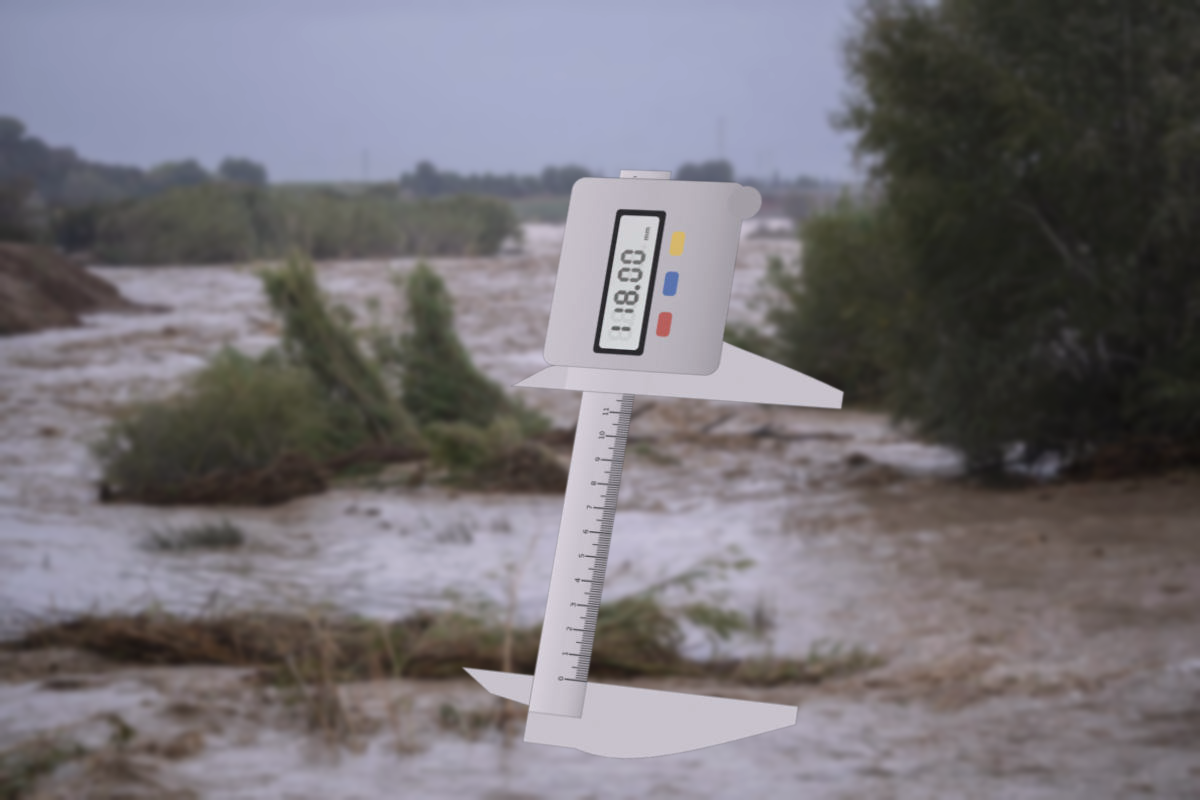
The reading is 118.00mm
